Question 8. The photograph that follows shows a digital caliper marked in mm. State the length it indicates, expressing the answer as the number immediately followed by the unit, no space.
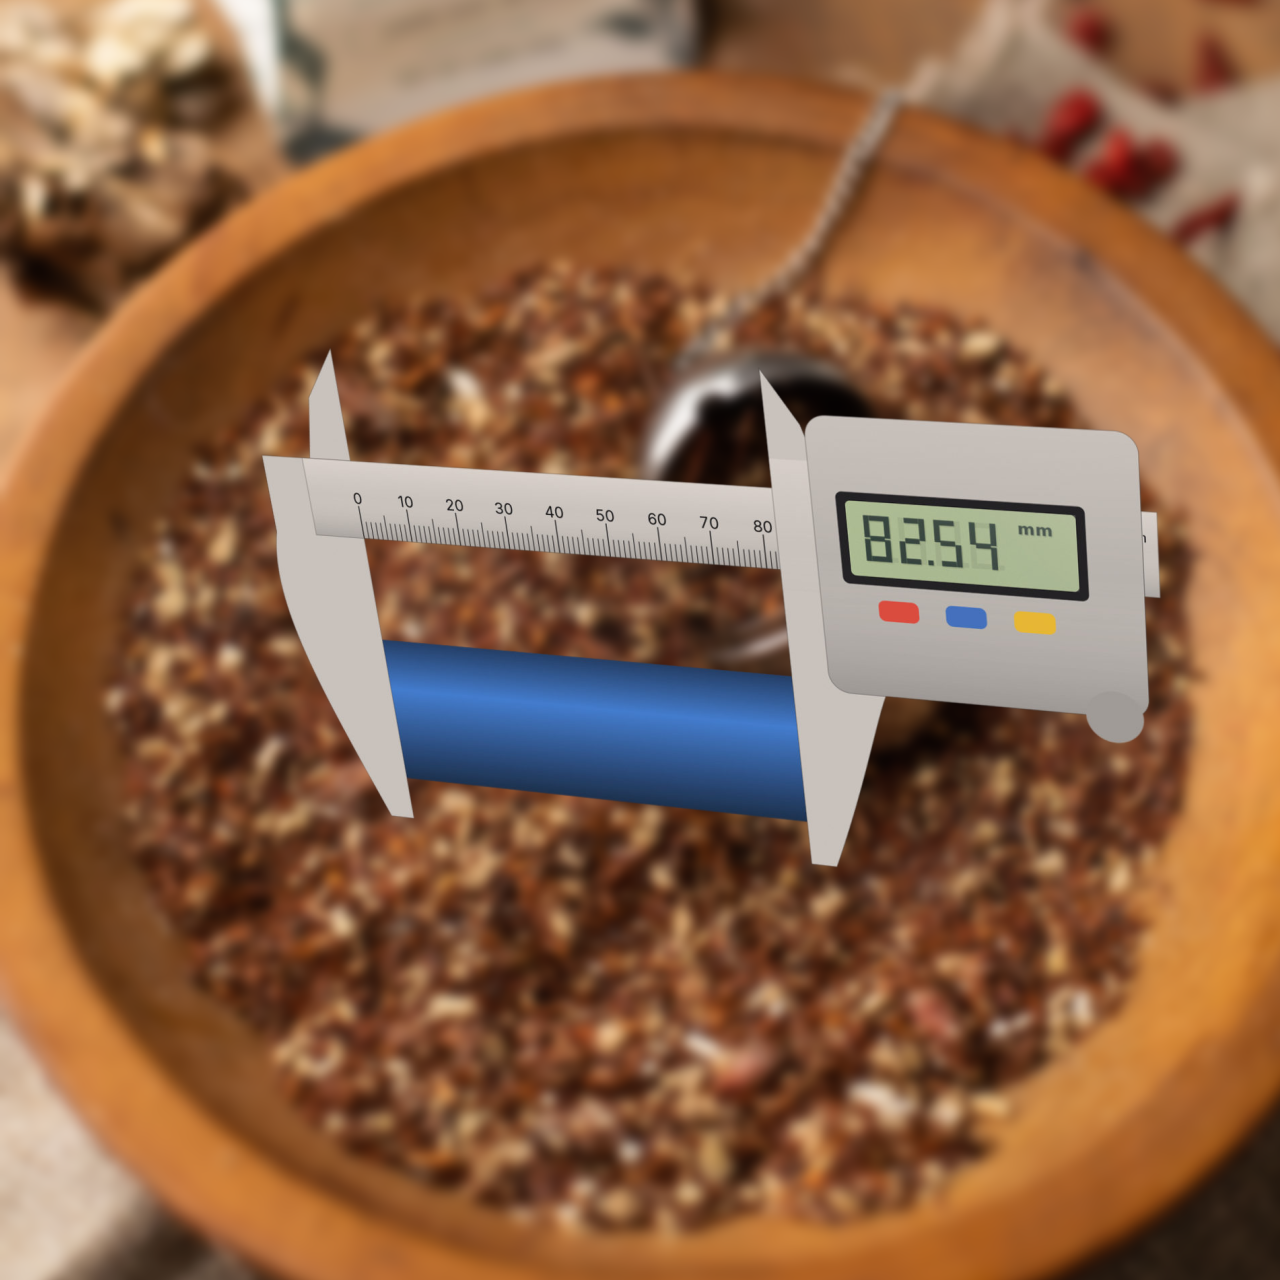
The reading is 82.54mm
